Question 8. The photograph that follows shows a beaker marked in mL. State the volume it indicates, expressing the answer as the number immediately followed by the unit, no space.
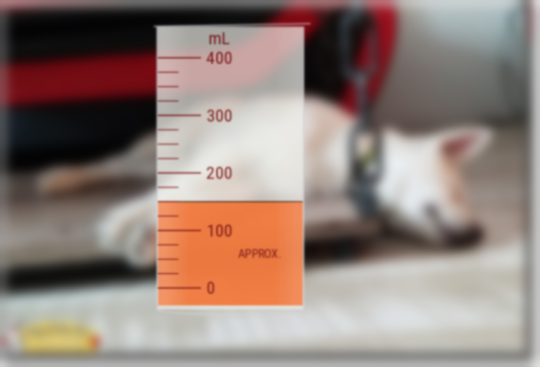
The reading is 150mL
